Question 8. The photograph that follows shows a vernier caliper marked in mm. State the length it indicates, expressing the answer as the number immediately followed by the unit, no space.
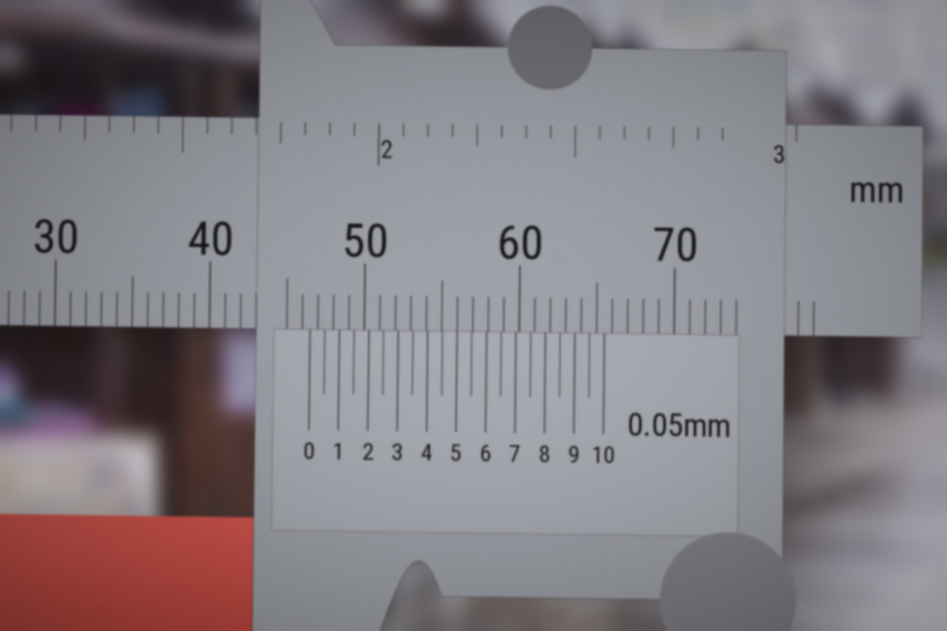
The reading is 46.5mm
